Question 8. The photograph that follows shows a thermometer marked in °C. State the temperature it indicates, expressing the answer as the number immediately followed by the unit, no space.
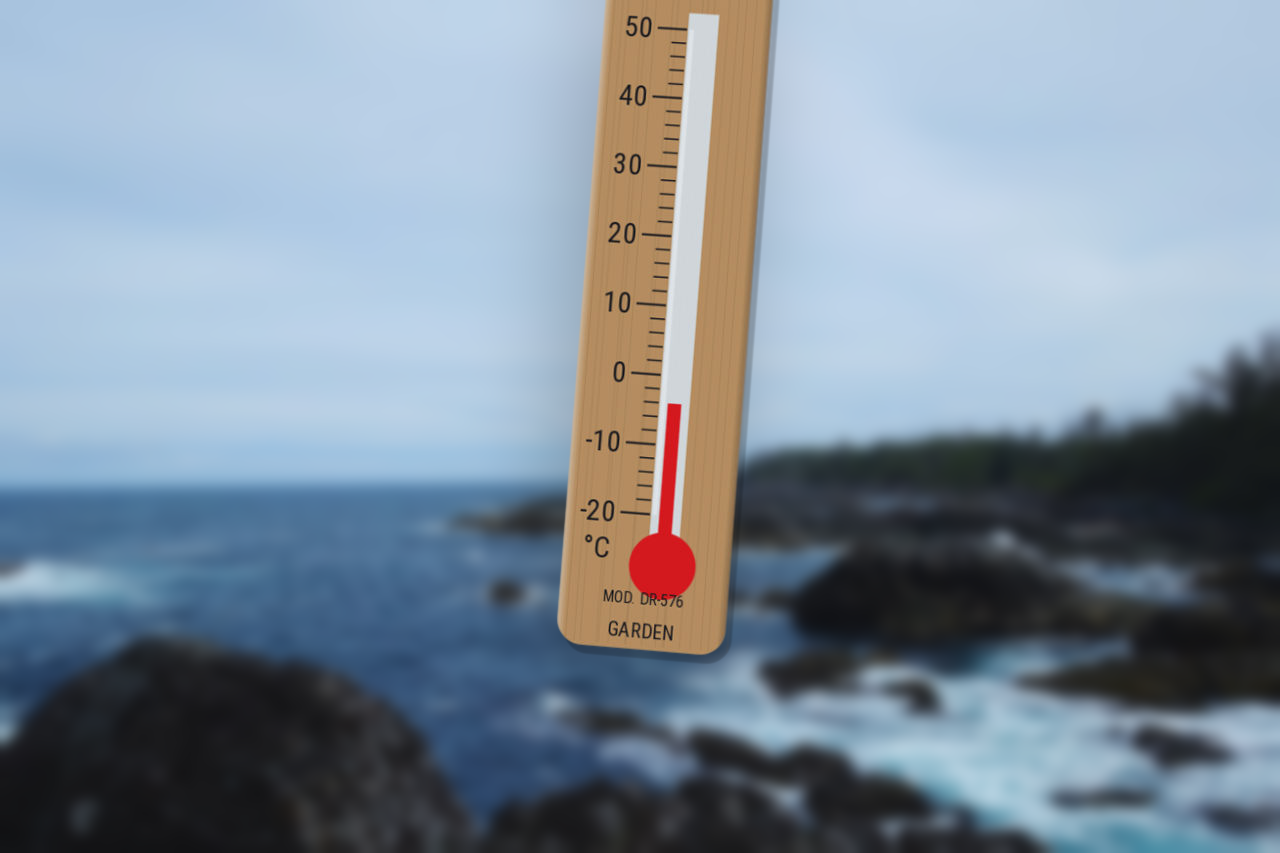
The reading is -4°C
